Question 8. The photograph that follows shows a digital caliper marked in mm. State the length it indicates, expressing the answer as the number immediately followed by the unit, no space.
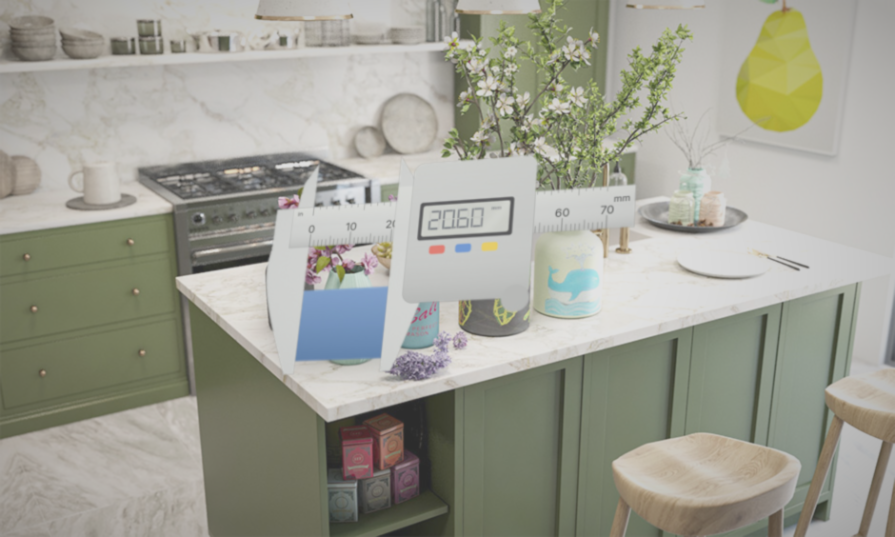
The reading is 20.60mm
